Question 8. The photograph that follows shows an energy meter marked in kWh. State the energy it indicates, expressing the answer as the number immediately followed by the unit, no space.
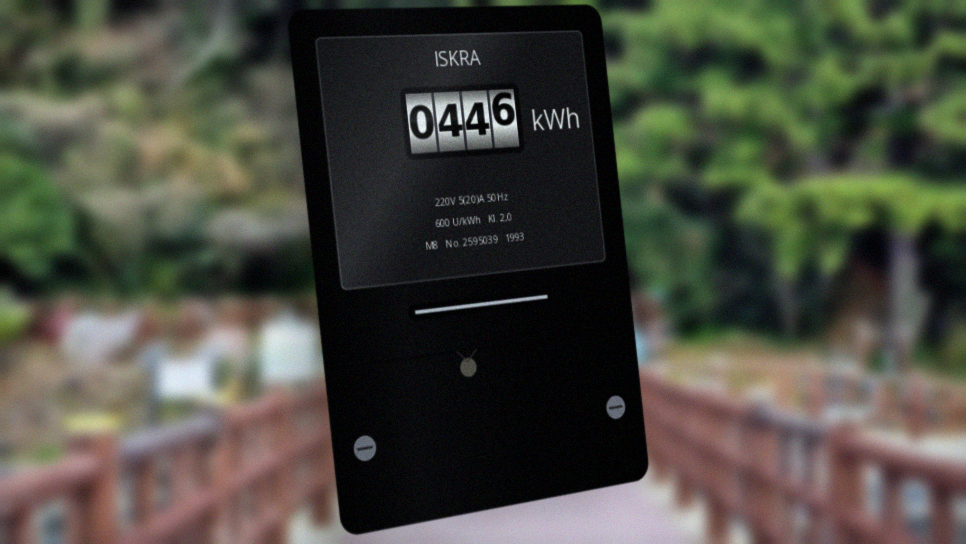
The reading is 446kWh
